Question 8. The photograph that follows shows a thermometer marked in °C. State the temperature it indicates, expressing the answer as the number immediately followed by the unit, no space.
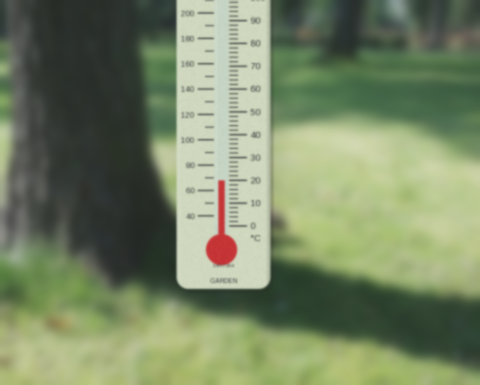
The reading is 20°C
